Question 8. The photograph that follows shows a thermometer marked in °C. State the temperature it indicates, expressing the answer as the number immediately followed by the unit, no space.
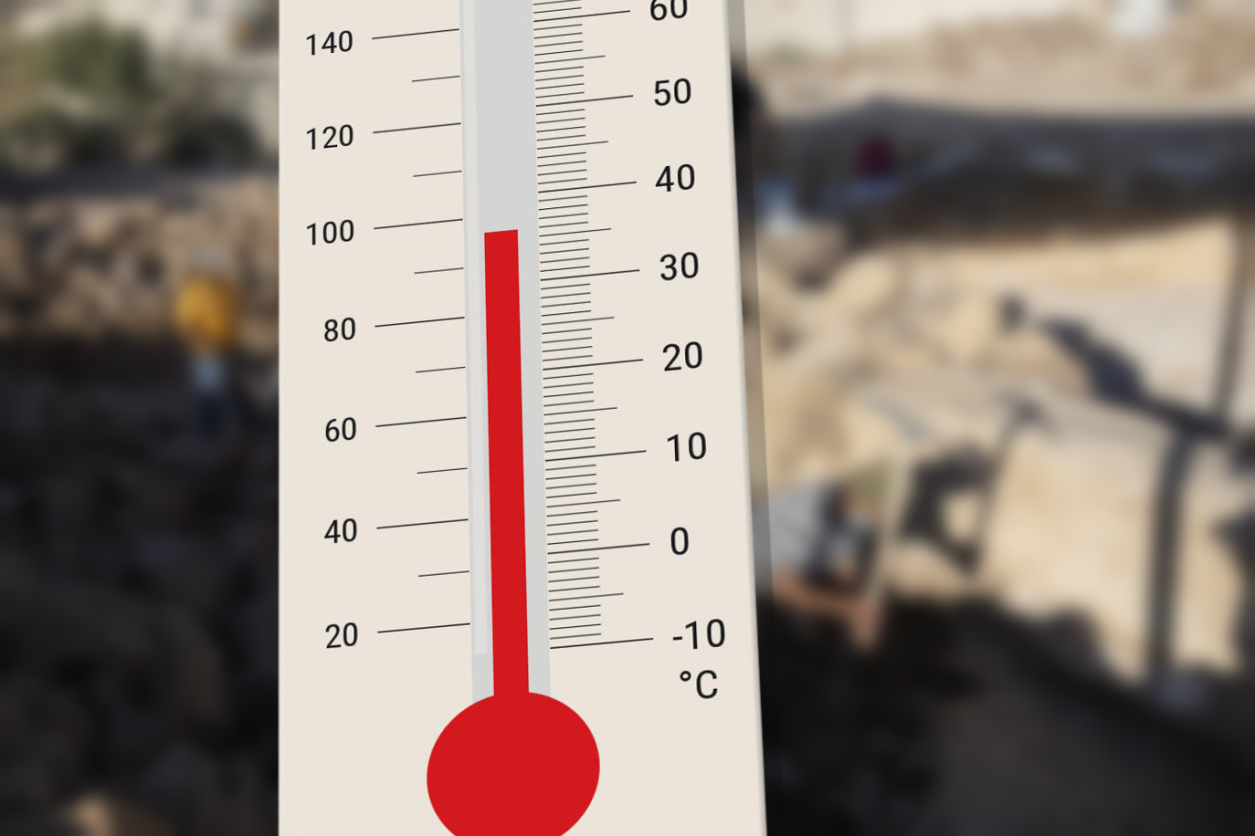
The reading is 36°C
